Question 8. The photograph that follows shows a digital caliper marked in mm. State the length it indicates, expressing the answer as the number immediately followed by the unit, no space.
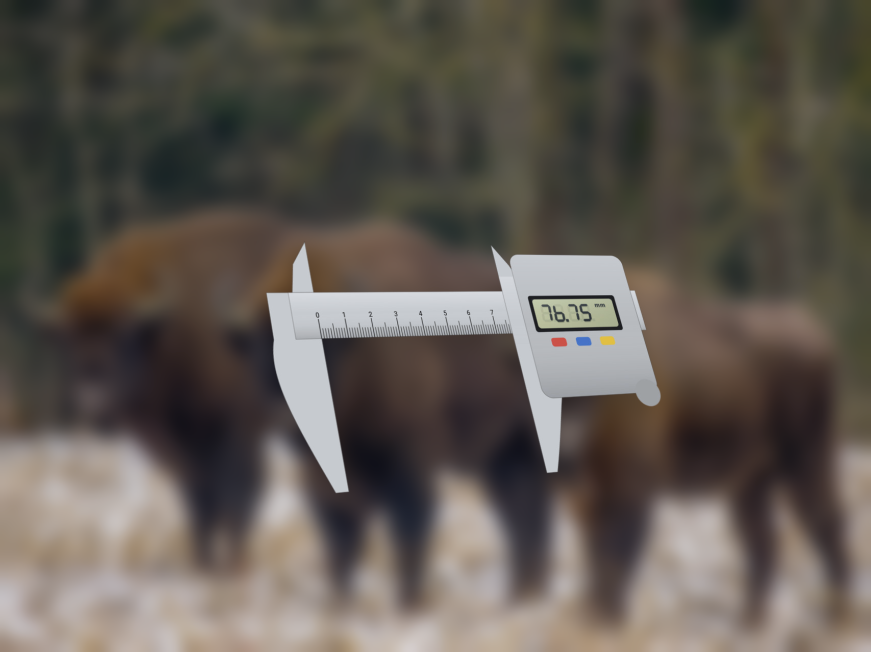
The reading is 76.75mm
